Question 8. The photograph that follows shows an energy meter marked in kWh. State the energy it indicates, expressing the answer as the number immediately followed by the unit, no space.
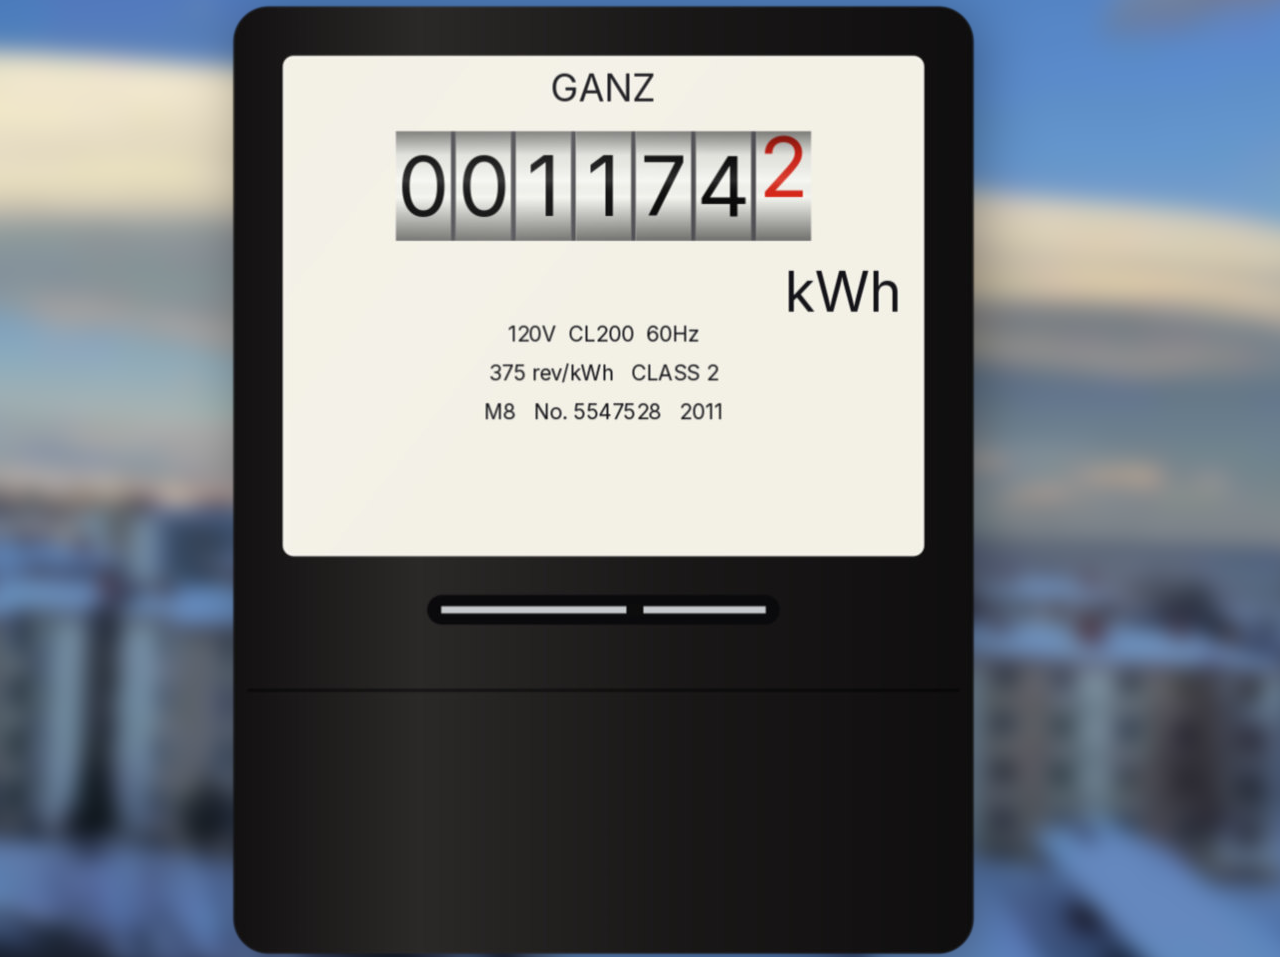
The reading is 1174.2kWh
